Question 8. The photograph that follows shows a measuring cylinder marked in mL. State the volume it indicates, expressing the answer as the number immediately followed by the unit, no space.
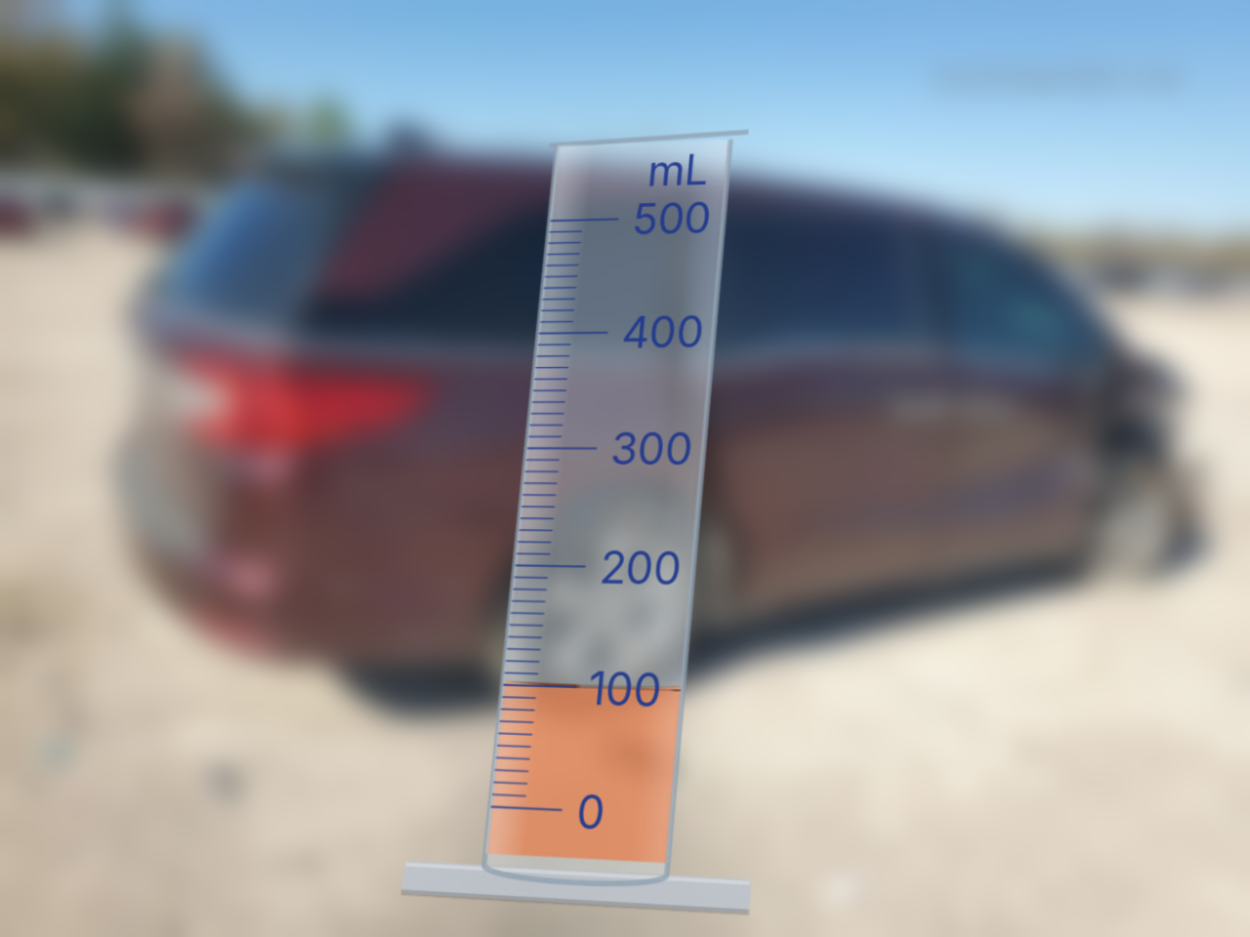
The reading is 100mL
